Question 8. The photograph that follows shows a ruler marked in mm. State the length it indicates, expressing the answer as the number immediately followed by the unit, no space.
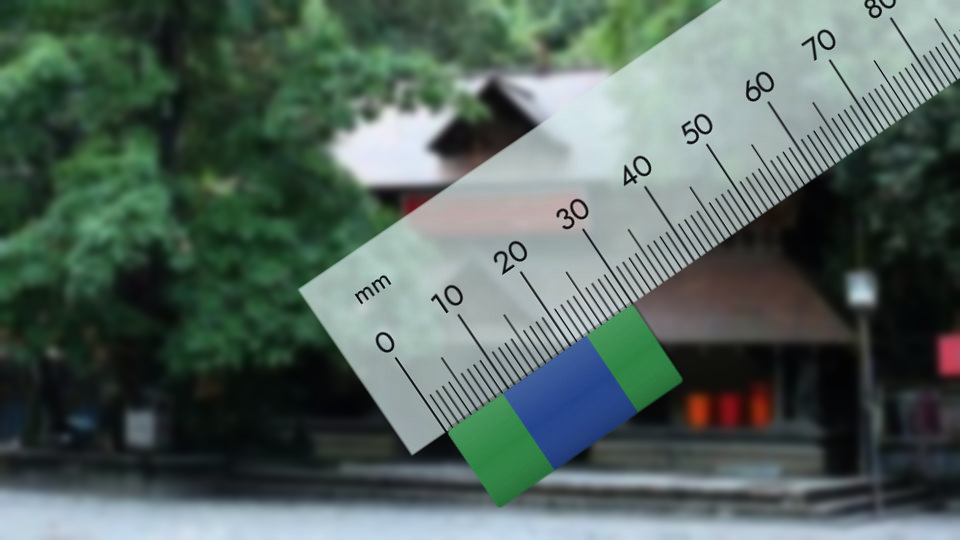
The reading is 30mm
